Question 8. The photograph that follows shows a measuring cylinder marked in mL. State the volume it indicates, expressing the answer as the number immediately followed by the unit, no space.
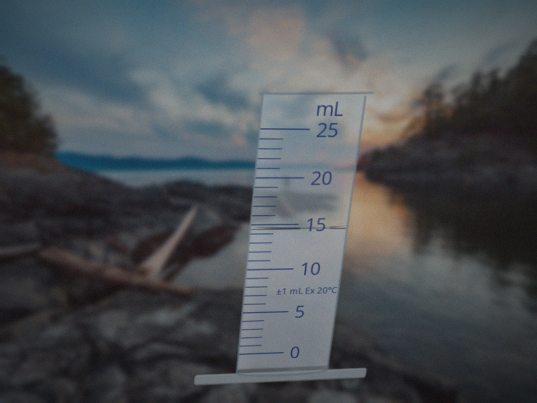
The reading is 14.5mL
